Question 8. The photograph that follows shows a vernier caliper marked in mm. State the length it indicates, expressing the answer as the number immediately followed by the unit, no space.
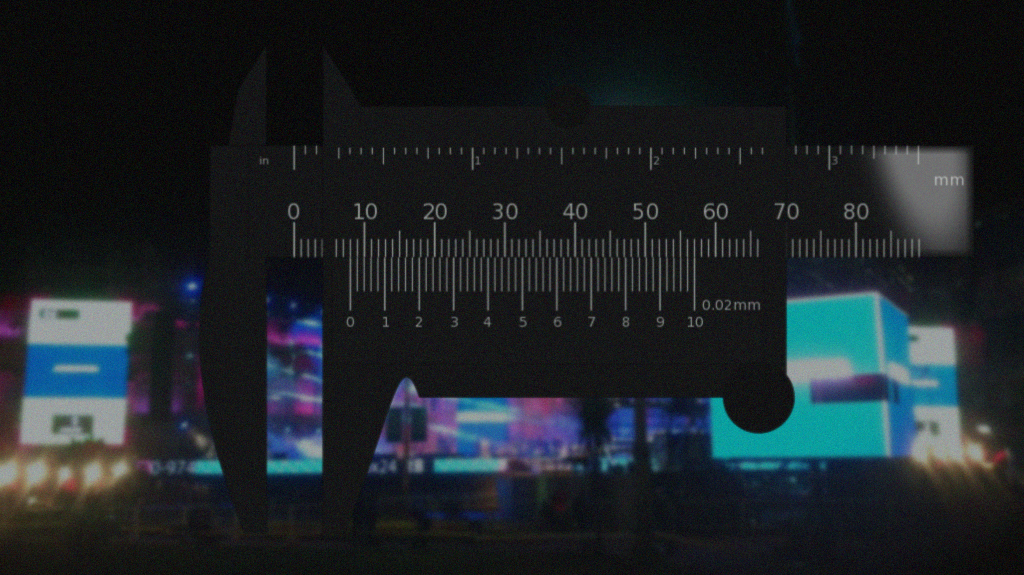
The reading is 8.0mm
